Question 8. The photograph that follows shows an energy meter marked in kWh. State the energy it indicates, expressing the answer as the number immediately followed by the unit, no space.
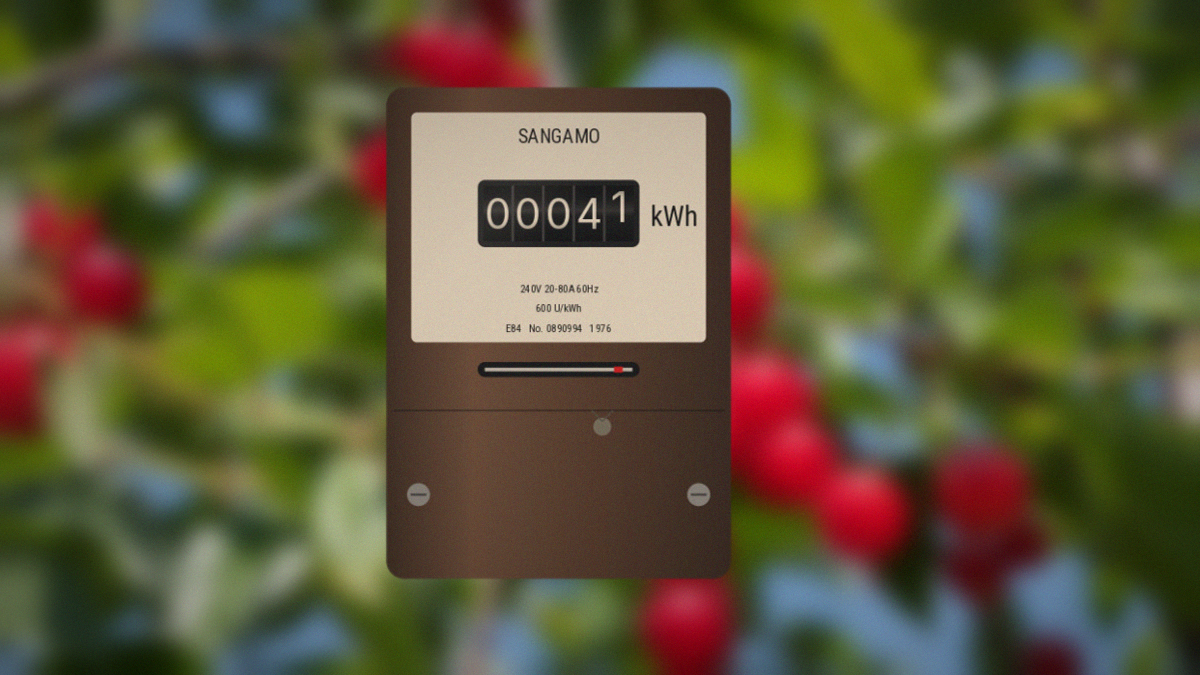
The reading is 41kWh
